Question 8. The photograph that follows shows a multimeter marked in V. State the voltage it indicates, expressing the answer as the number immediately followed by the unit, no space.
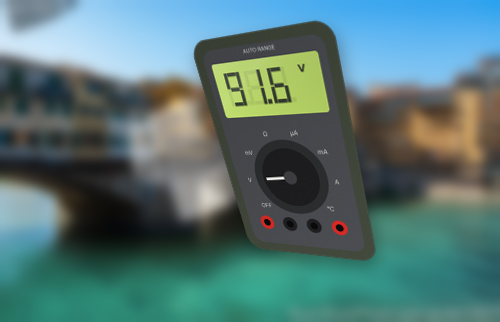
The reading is 91.6V
